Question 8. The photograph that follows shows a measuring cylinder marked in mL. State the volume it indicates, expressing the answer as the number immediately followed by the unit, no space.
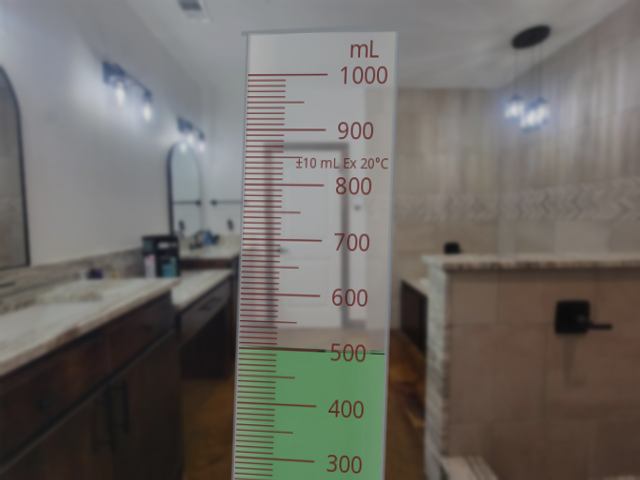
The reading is 500mL
